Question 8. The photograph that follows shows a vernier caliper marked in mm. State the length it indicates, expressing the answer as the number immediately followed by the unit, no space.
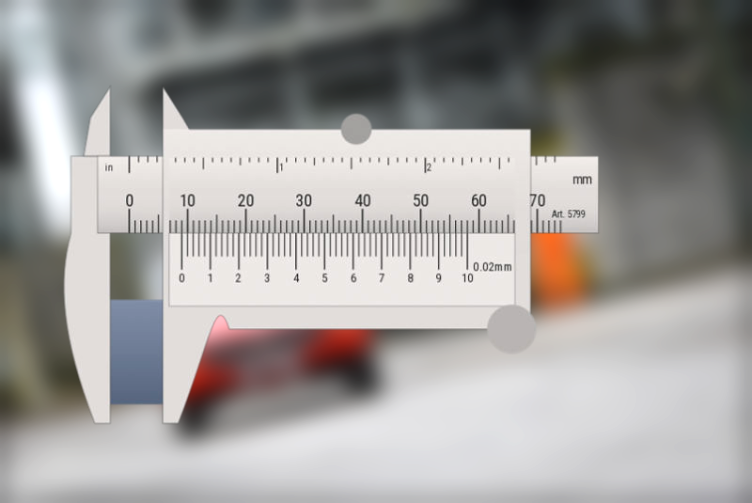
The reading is 9.0mm
